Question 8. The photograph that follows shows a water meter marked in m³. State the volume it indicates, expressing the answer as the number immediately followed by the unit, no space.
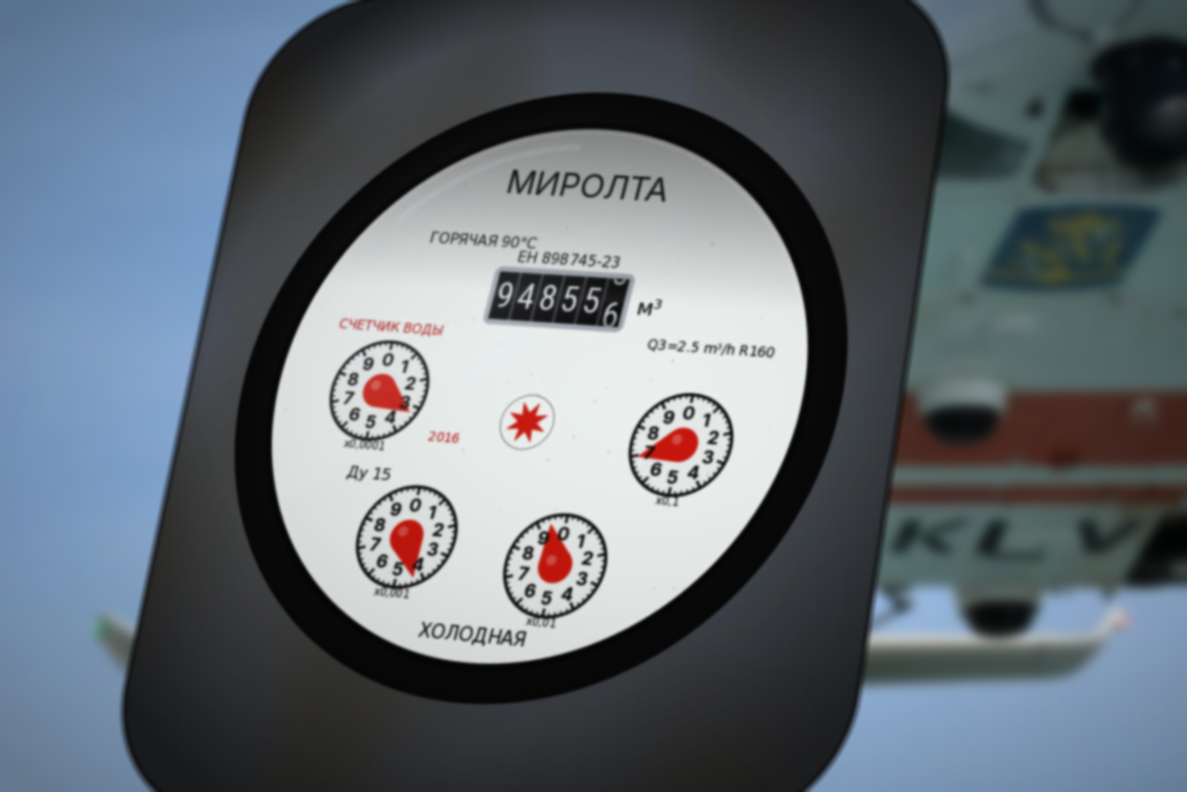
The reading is 948555.6943m³
